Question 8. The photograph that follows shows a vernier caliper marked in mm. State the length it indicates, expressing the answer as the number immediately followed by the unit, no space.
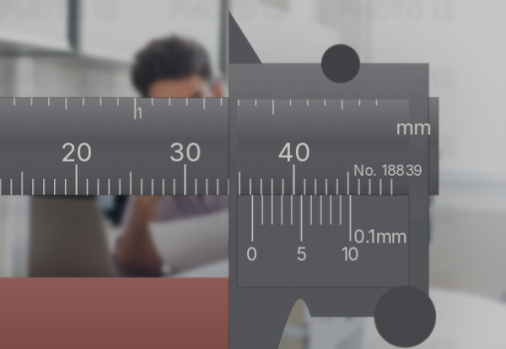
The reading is 36.2mm
